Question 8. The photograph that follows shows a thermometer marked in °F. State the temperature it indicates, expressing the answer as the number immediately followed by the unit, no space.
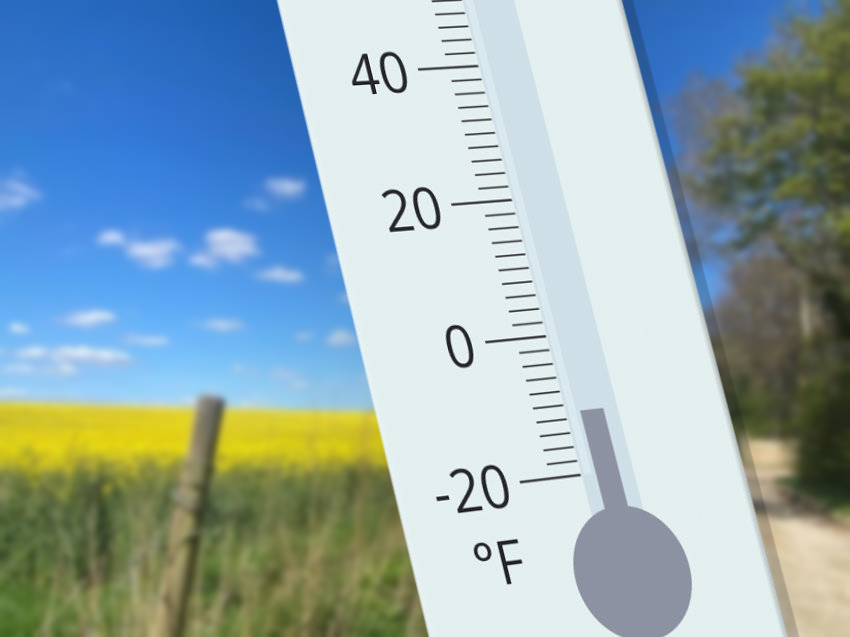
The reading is -11°F
